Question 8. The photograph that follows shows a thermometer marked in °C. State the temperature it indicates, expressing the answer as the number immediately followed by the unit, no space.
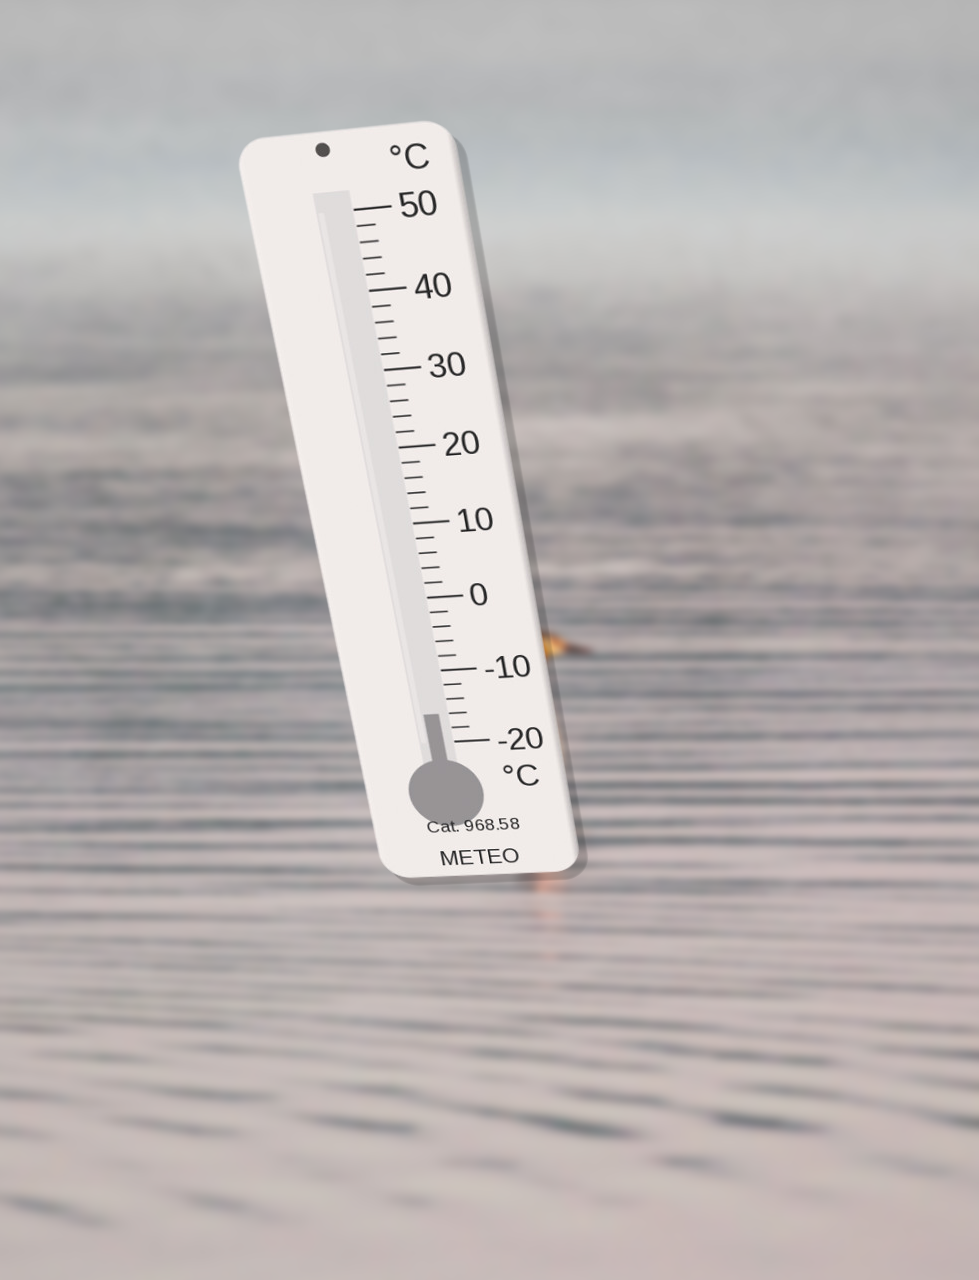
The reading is -16°C
